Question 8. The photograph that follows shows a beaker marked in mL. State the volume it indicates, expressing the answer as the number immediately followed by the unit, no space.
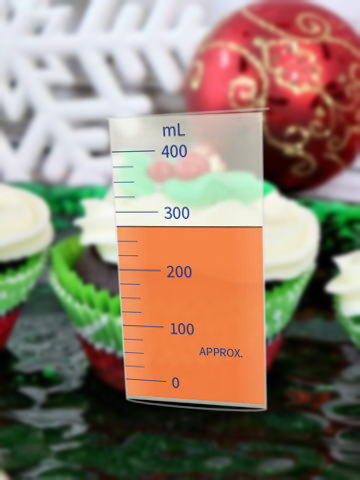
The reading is 275mL
